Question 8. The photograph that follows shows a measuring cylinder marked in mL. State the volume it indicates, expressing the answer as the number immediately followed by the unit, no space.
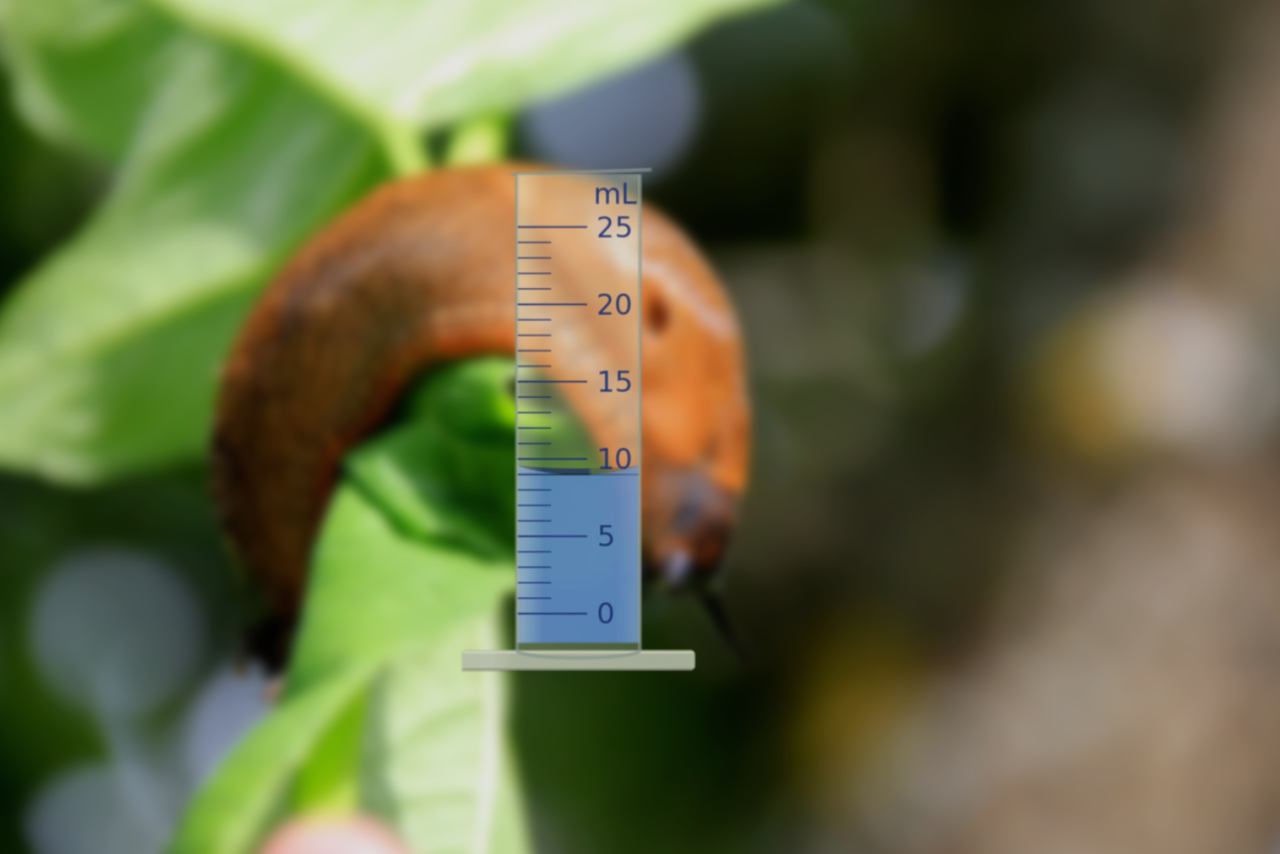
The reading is 9mL
